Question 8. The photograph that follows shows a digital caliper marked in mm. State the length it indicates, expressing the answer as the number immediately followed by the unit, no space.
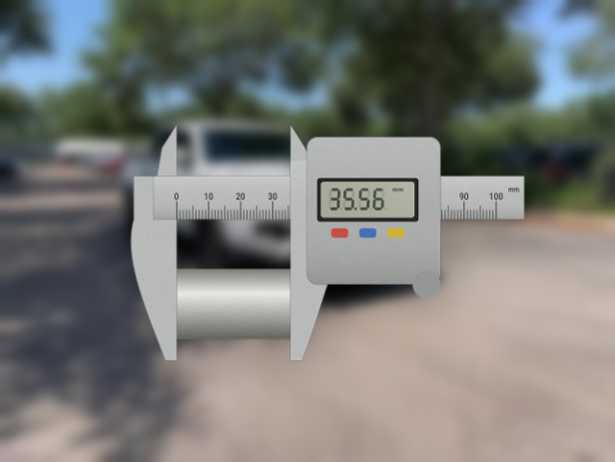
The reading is 35.56mm
